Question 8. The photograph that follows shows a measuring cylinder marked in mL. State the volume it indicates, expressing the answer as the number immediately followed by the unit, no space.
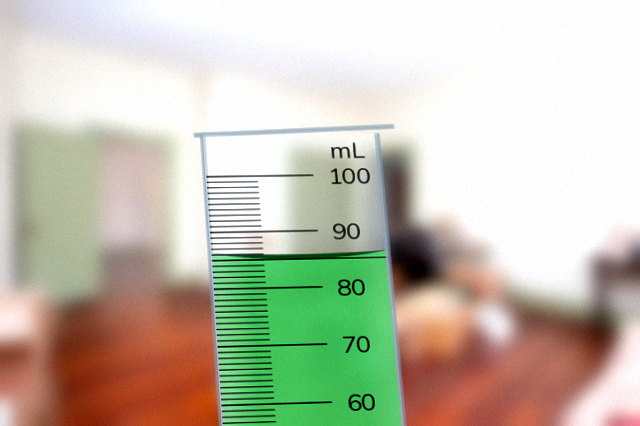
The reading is 85mL
